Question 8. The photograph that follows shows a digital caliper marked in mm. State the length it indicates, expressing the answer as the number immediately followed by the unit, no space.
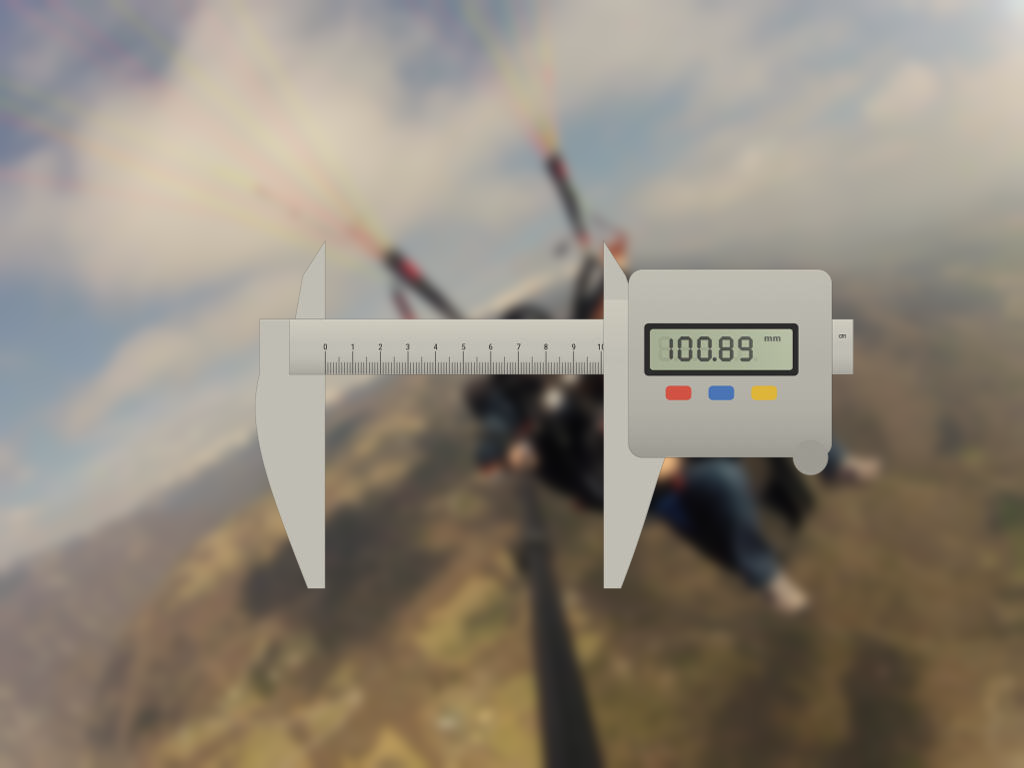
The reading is 100.89mm
